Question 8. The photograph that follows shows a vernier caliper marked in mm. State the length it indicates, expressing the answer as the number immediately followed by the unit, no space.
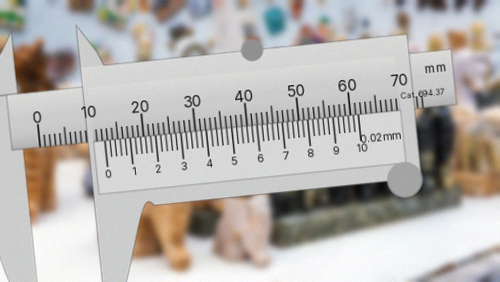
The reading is 12.5mm
